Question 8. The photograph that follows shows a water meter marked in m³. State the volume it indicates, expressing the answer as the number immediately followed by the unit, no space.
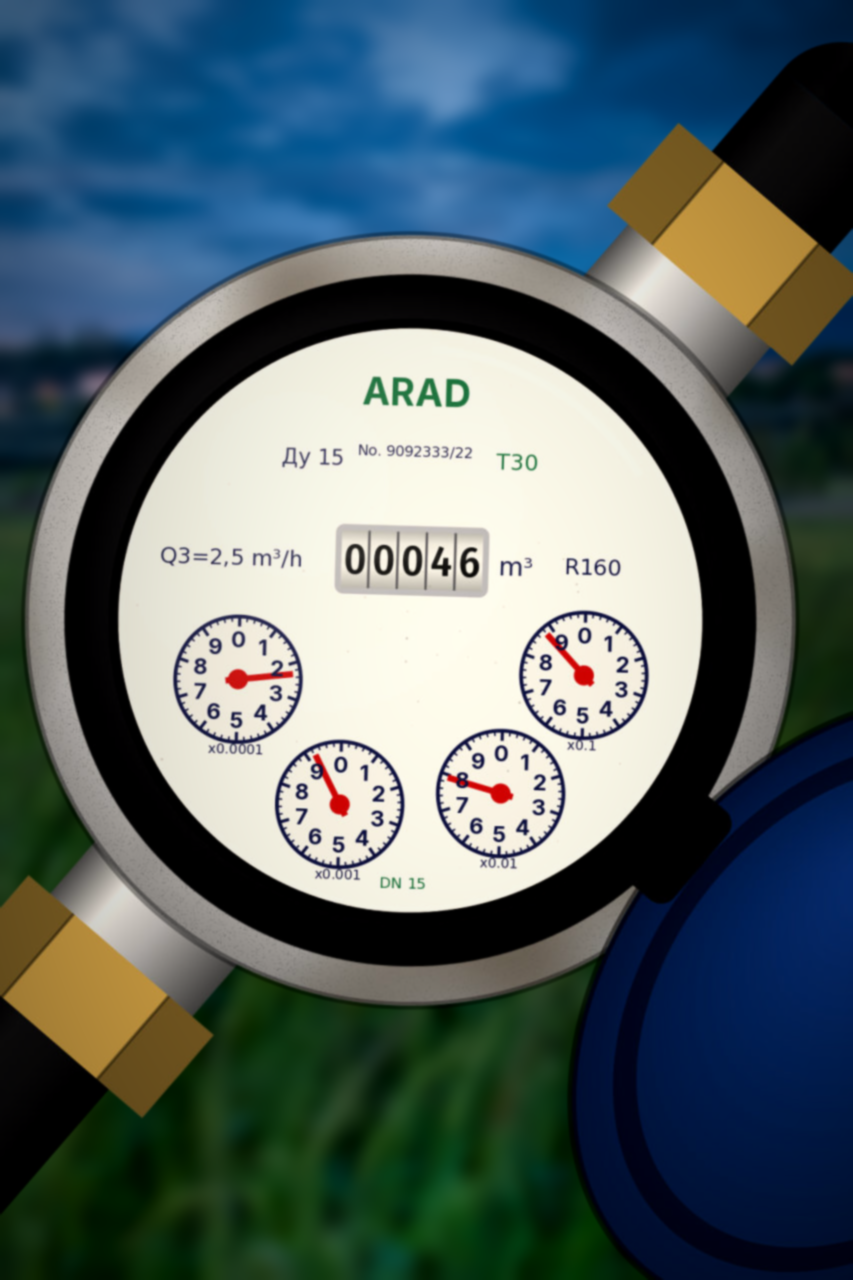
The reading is 46.8792m³
